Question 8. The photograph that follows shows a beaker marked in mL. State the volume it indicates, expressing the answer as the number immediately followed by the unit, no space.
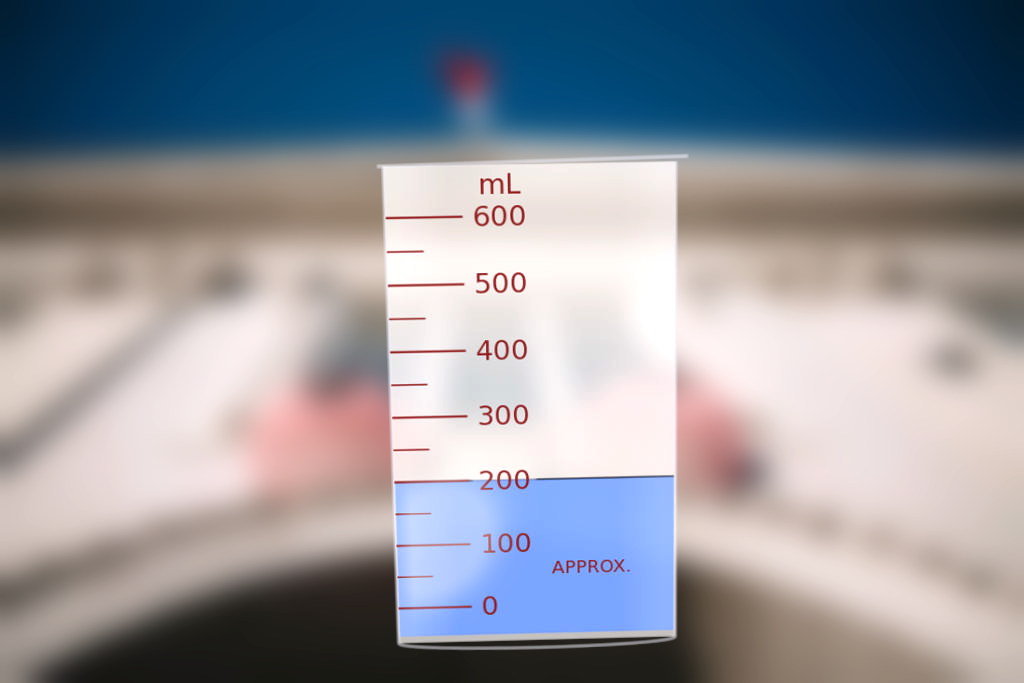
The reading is 200mL
